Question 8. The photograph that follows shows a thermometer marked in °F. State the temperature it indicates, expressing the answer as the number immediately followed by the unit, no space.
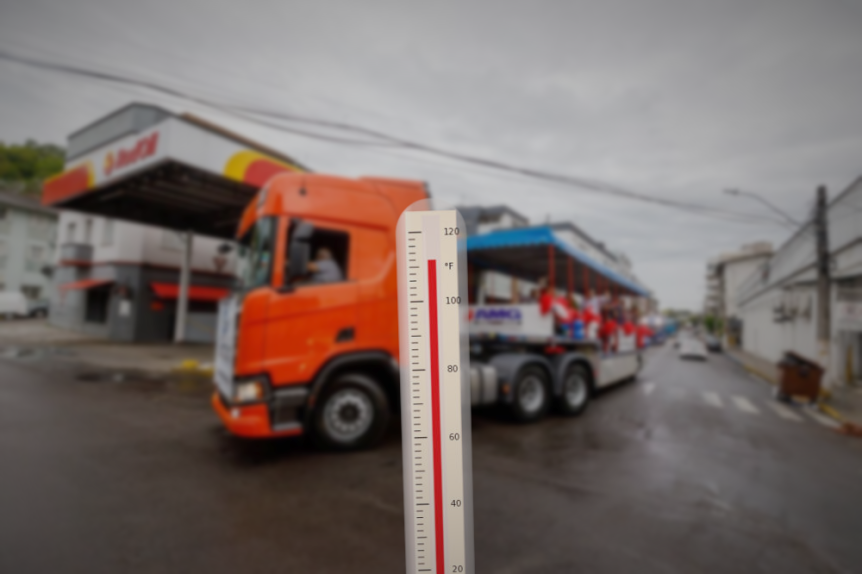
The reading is 112°F
